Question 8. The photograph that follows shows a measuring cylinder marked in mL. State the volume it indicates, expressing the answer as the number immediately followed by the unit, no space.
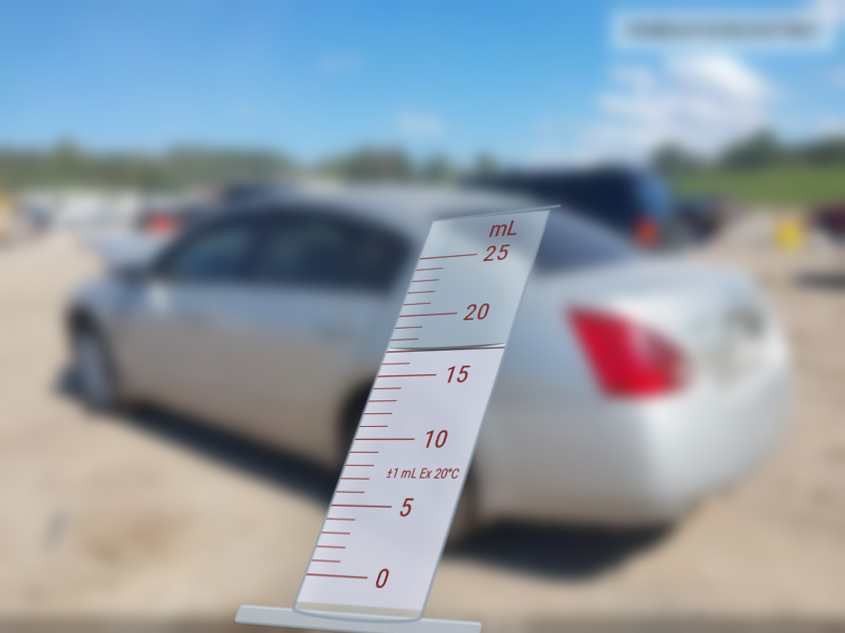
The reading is 17mL
